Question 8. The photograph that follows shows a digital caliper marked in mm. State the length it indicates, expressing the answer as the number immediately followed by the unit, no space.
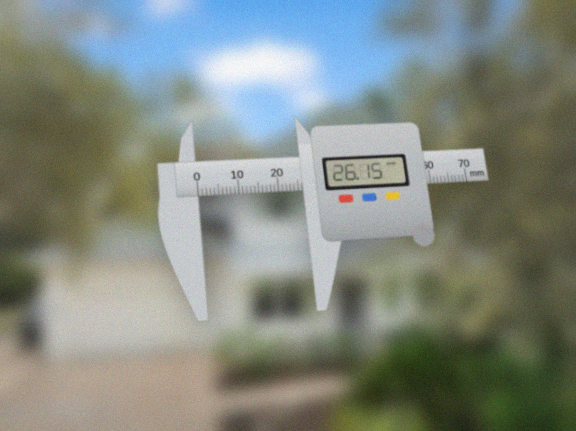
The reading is 26.15mm
